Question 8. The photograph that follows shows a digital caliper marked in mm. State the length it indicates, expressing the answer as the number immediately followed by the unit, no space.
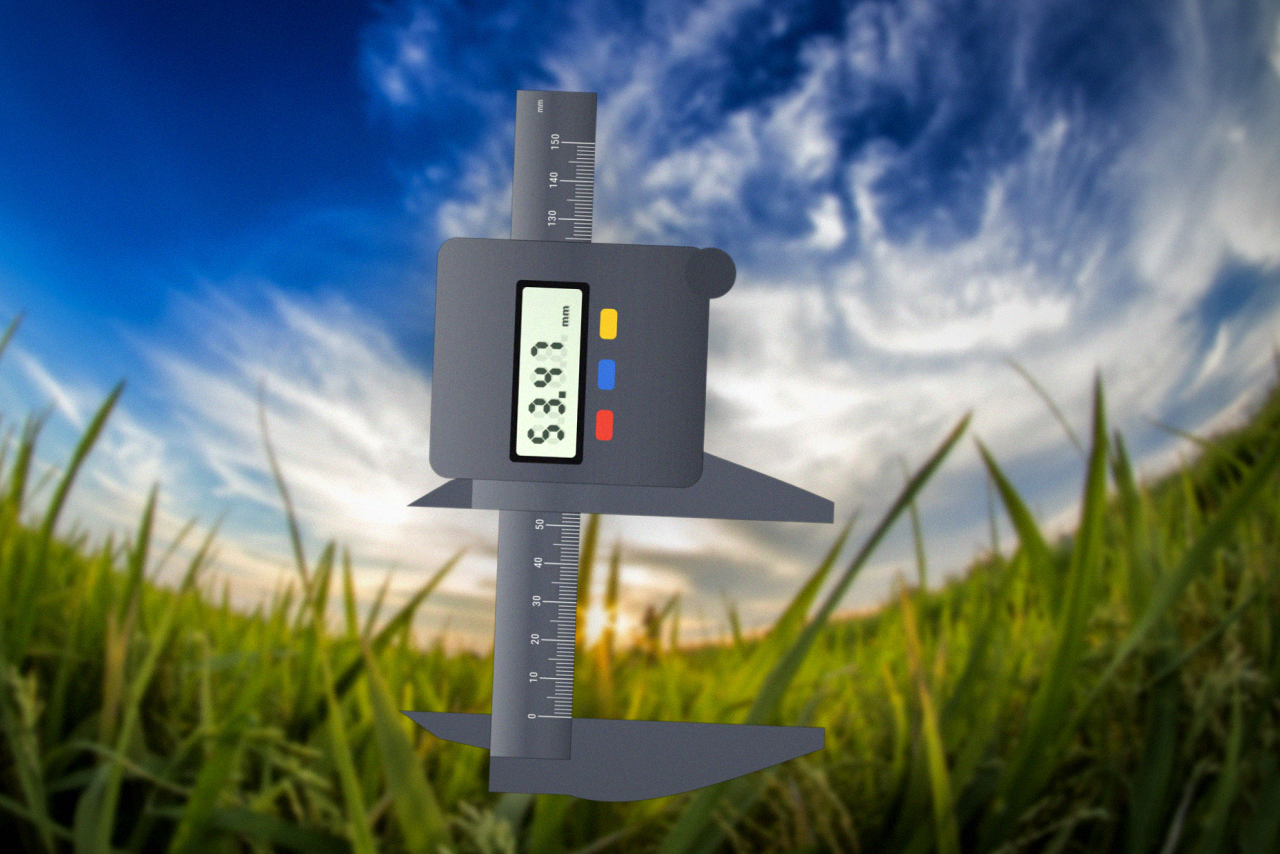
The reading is 53.47mm
